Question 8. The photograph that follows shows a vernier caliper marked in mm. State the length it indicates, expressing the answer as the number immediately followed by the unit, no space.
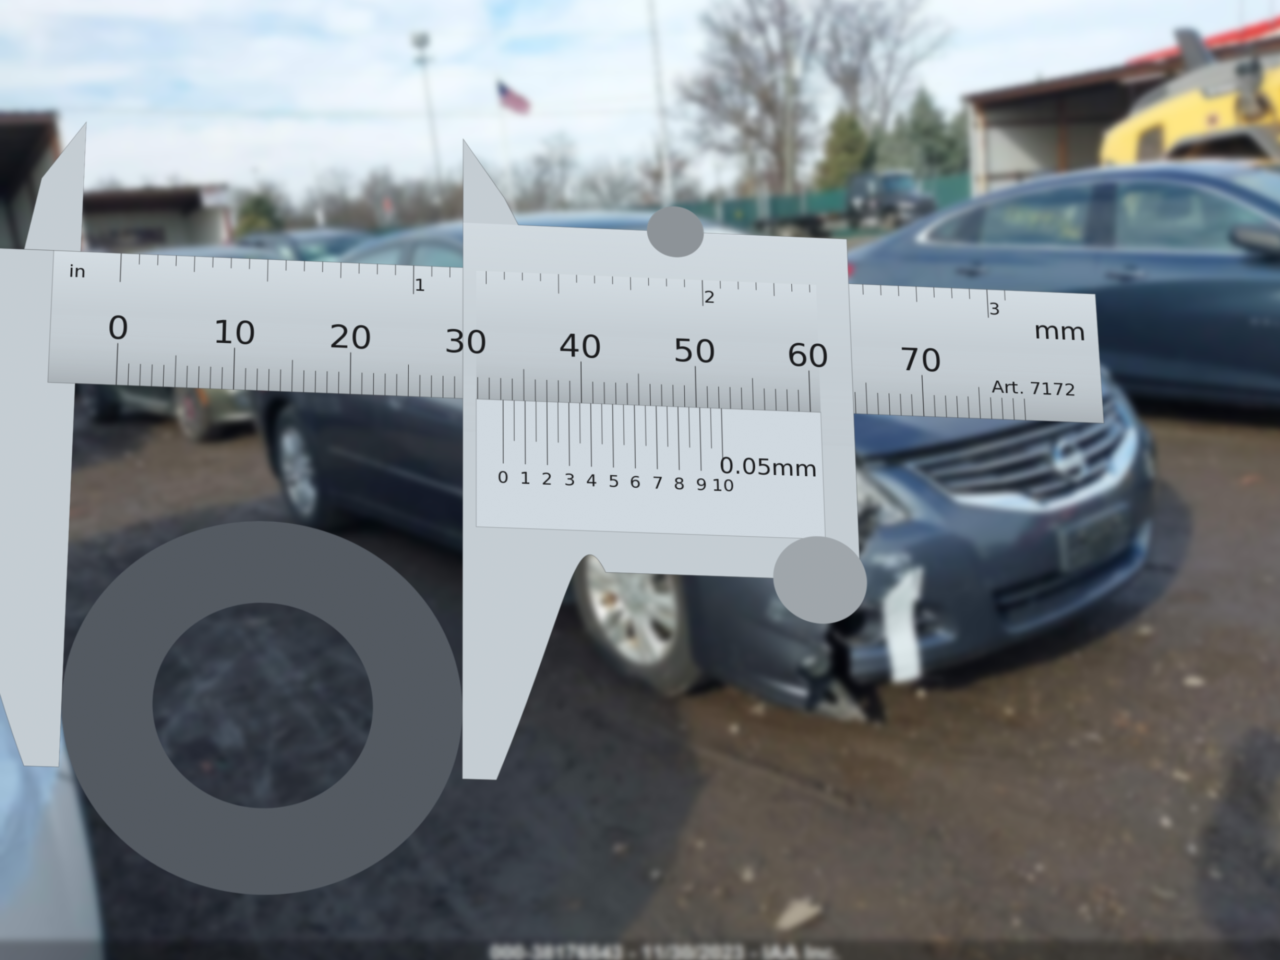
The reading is 33.2mm
